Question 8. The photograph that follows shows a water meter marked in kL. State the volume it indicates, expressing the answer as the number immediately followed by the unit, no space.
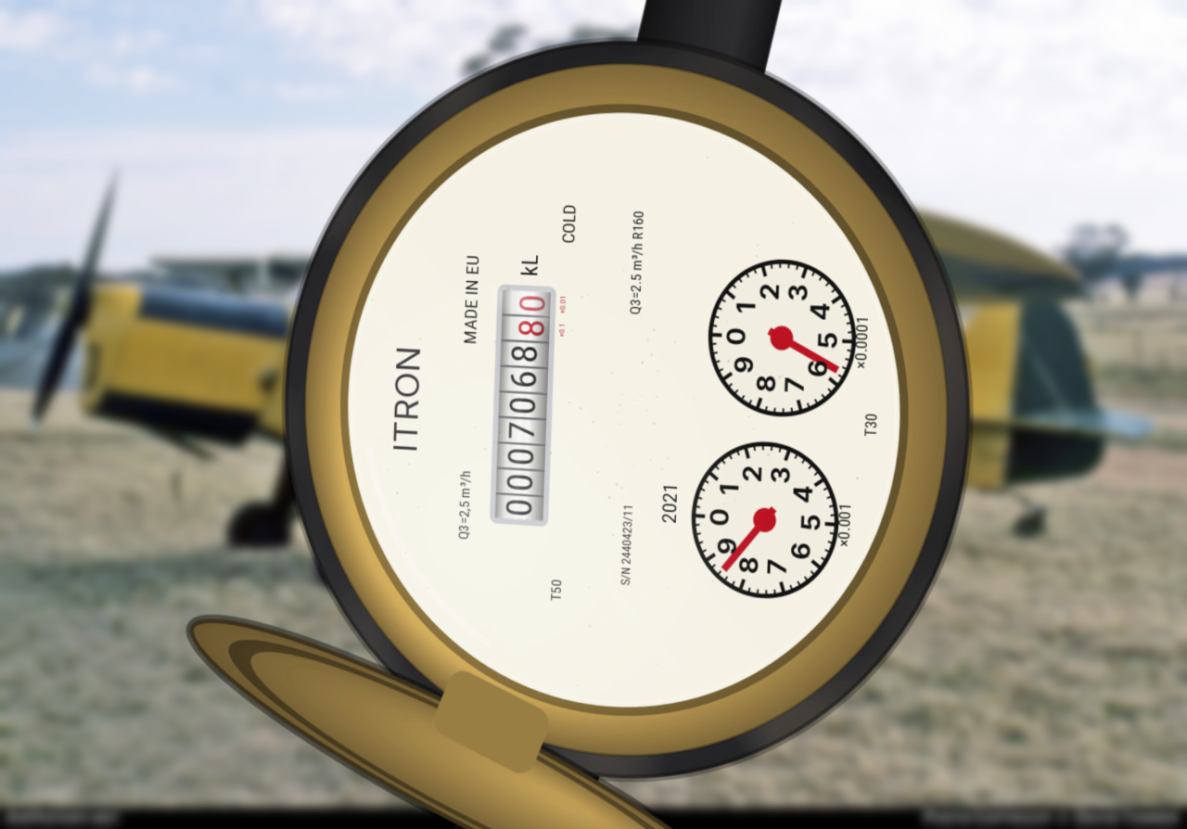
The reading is 7068.7985kL
